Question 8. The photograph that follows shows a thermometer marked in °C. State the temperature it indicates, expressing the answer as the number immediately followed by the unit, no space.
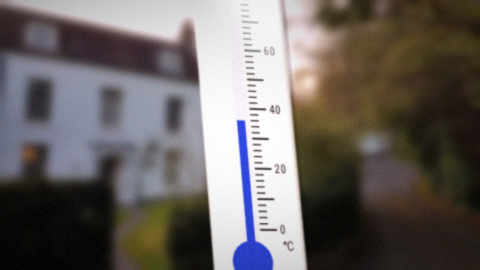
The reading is 36°C
